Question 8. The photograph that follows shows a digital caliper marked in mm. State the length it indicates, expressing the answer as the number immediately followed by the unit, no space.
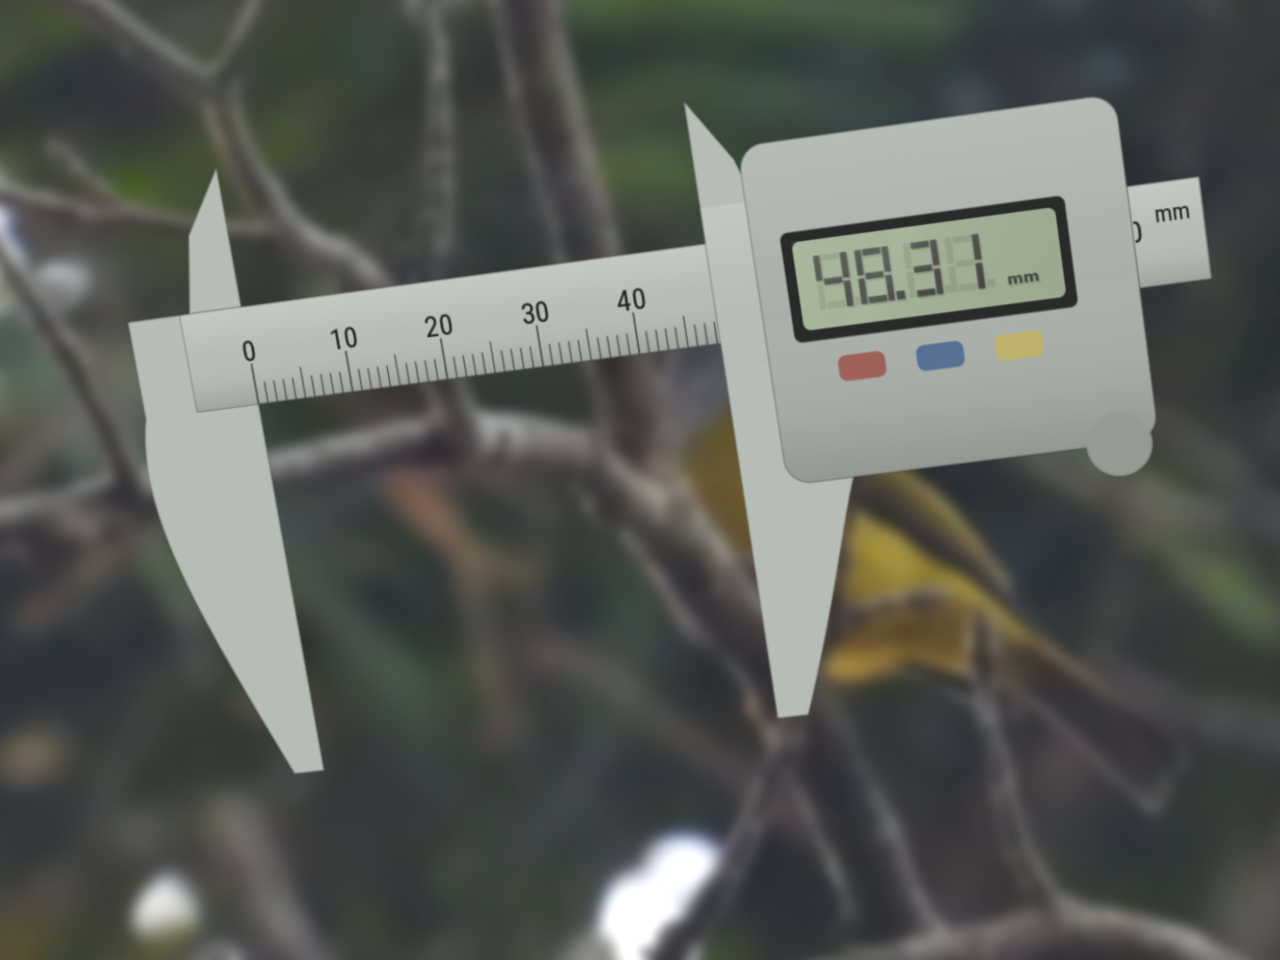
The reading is 48.31mm
